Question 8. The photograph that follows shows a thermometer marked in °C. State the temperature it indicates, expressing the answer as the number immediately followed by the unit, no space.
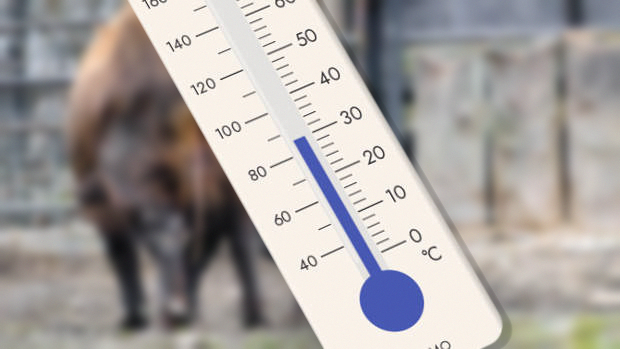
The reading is 30°C
